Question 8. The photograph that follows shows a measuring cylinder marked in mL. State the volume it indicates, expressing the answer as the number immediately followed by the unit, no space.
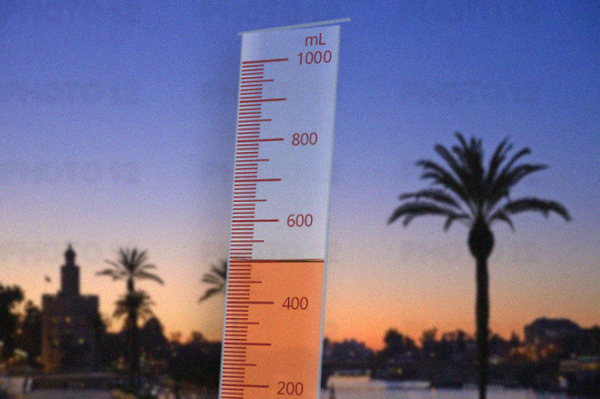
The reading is 500mL
